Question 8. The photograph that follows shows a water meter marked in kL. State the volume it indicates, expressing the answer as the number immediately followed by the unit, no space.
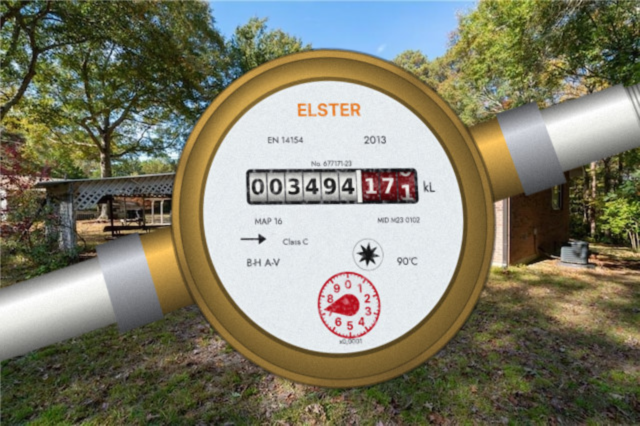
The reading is 3494.1707kL
